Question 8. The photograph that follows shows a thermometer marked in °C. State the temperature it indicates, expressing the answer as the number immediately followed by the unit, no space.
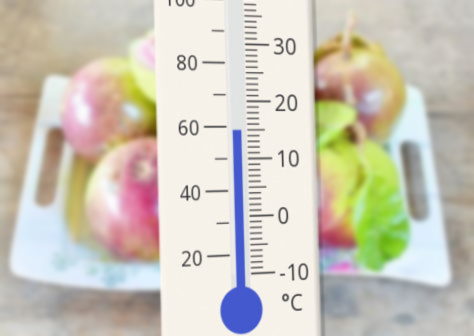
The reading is 15°C
